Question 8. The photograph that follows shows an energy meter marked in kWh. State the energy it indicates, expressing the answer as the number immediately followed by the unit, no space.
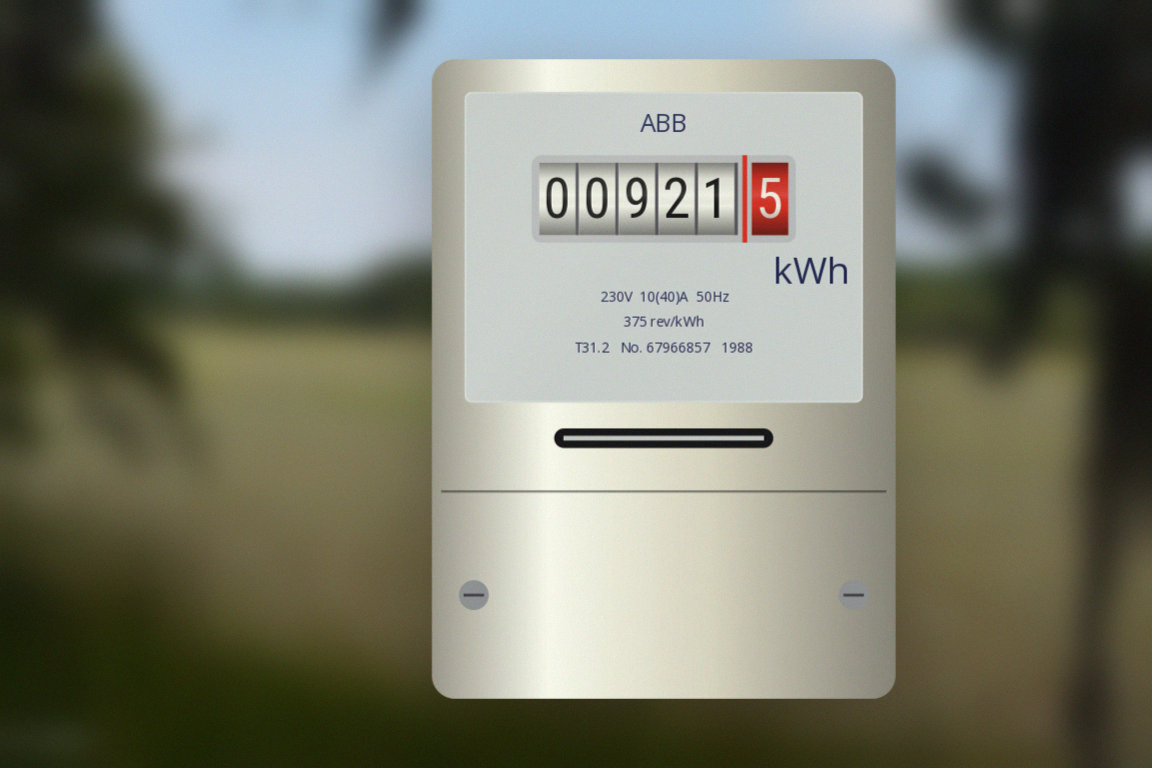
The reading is 921.5kWh
